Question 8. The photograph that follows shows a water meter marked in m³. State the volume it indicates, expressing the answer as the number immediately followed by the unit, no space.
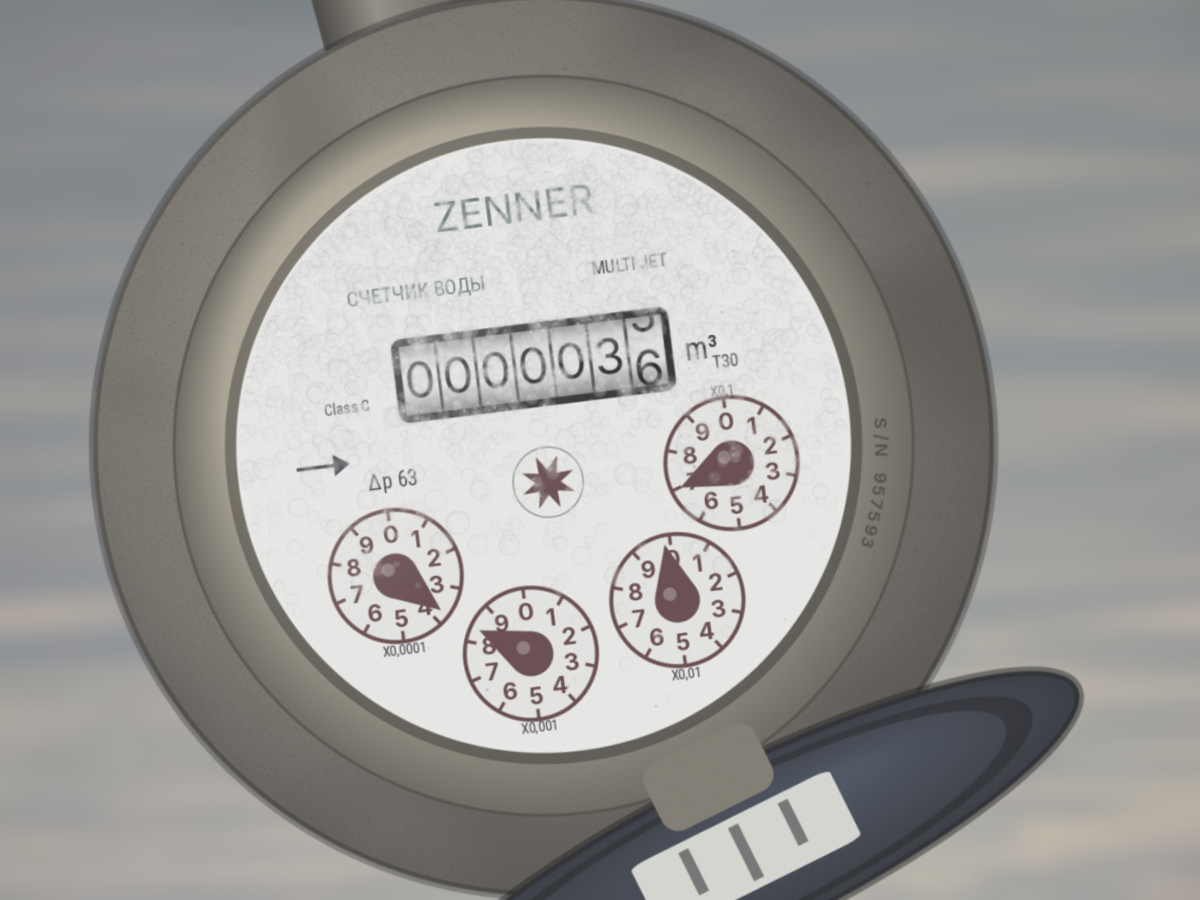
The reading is 35.6983m³
